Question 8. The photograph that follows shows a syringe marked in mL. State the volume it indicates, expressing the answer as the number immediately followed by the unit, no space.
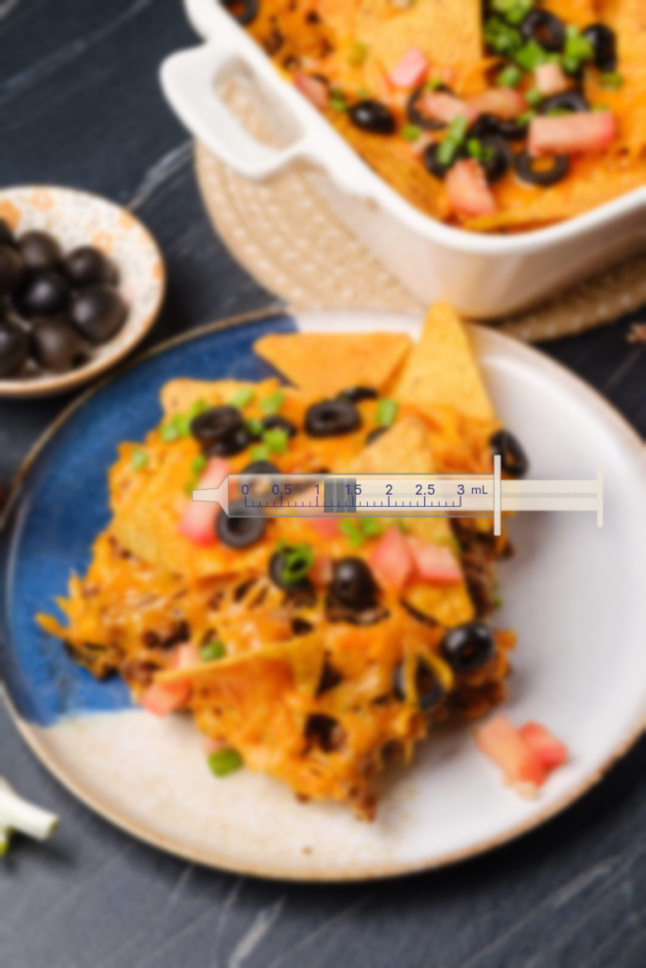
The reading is 1.1mL
